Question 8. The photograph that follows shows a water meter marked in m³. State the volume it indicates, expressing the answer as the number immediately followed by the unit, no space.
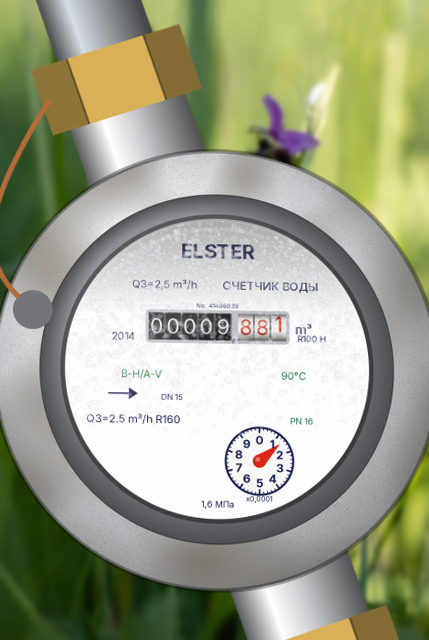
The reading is 9.8811m³
